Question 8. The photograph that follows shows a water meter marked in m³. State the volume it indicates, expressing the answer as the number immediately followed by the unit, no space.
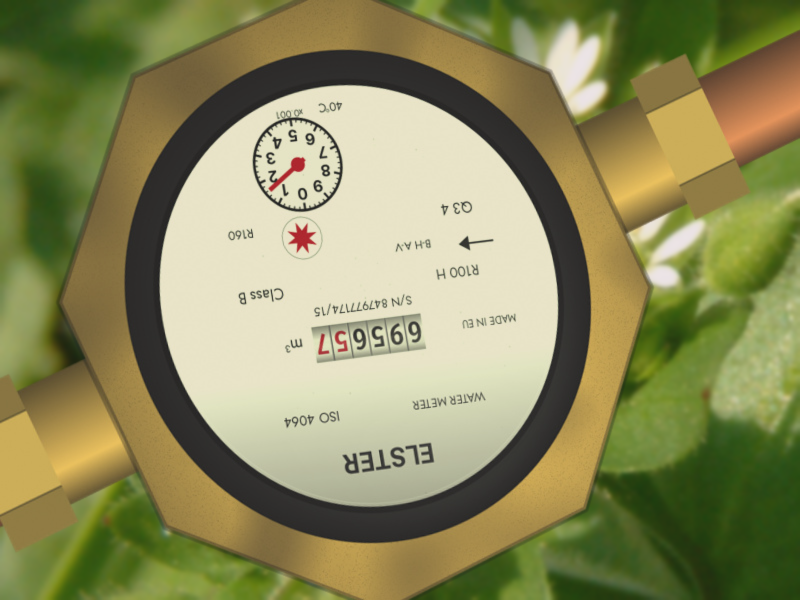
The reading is 6956.571m³
